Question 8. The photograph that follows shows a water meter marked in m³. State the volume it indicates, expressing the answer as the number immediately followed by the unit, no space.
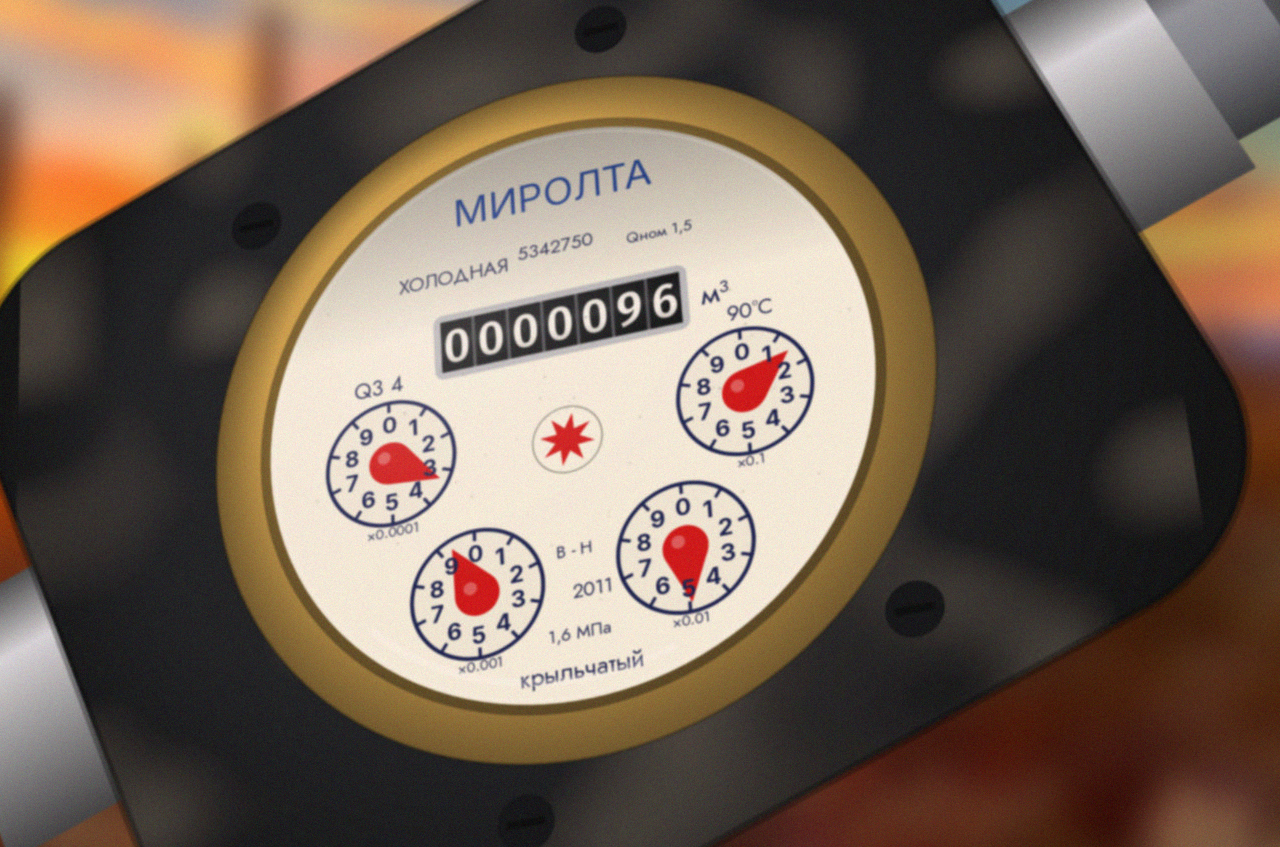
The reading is 96.1493m³
